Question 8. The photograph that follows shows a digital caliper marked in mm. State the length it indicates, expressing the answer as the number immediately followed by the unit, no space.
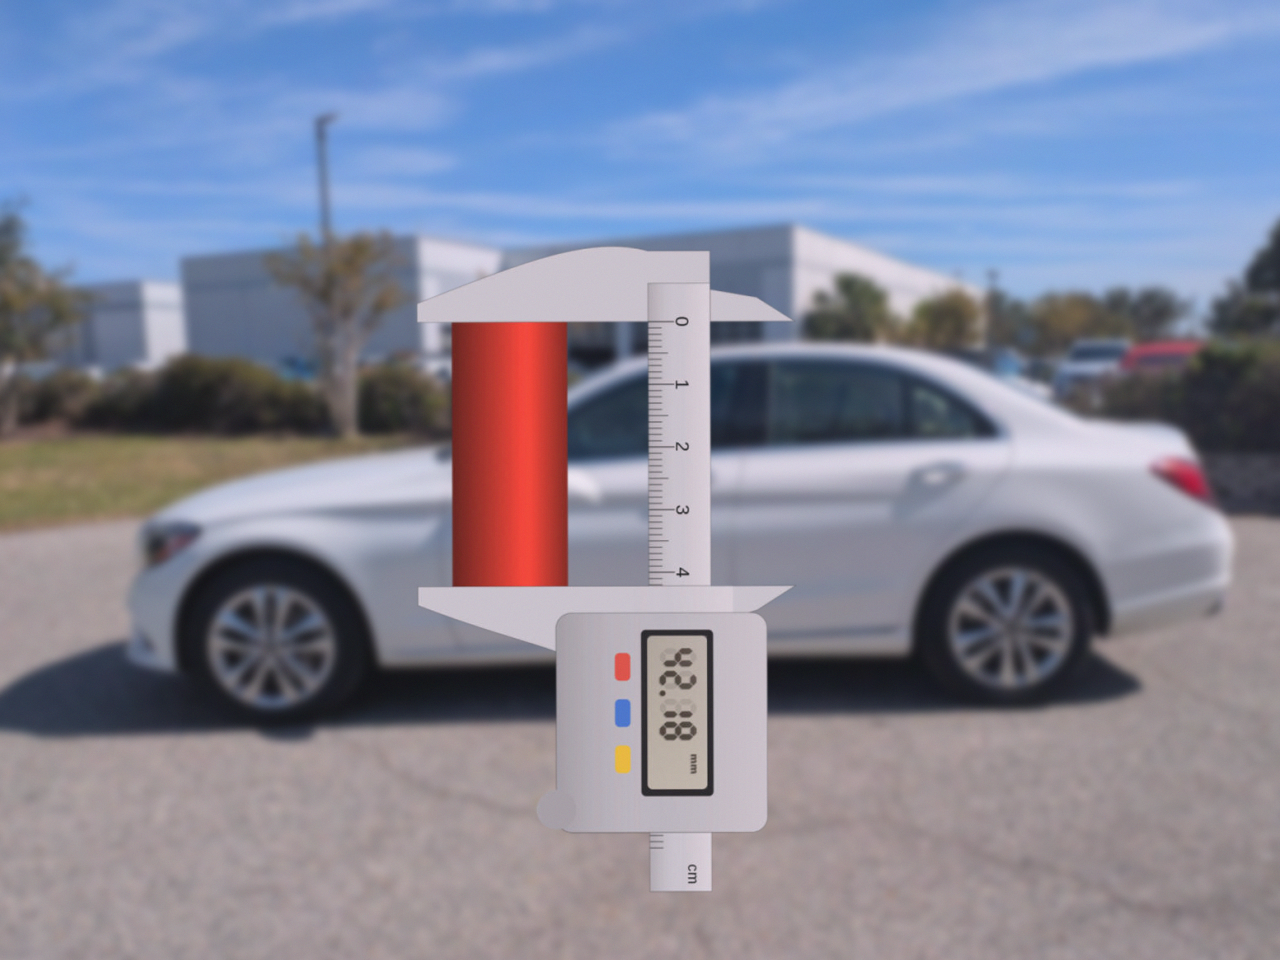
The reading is 42.18mm
